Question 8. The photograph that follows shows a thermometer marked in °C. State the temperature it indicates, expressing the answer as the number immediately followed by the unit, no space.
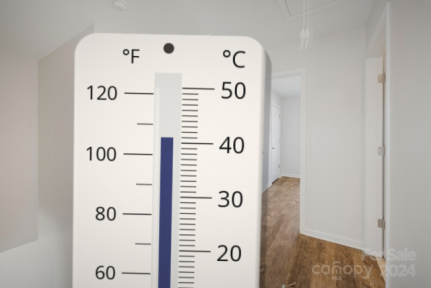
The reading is 41°C
